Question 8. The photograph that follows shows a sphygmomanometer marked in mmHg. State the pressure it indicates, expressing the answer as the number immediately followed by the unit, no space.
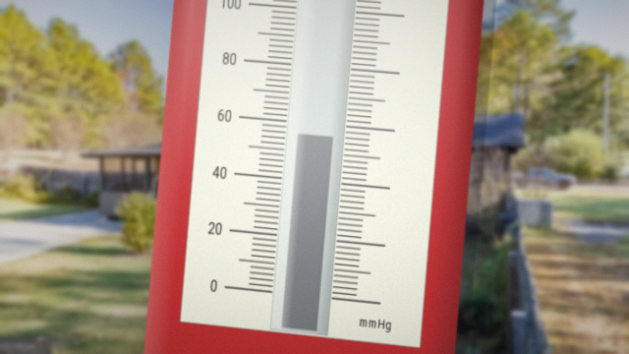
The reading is 56mmHg
